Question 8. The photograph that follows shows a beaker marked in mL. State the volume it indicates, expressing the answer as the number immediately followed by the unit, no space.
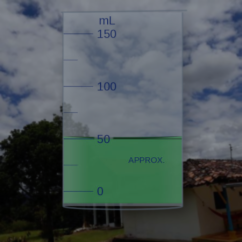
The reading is 50mL
